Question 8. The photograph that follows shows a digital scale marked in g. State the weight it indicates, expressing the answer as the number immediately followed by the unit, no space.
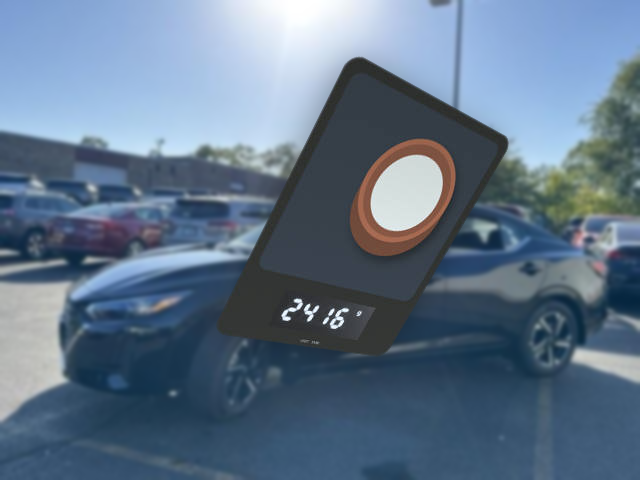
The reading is 2416g
